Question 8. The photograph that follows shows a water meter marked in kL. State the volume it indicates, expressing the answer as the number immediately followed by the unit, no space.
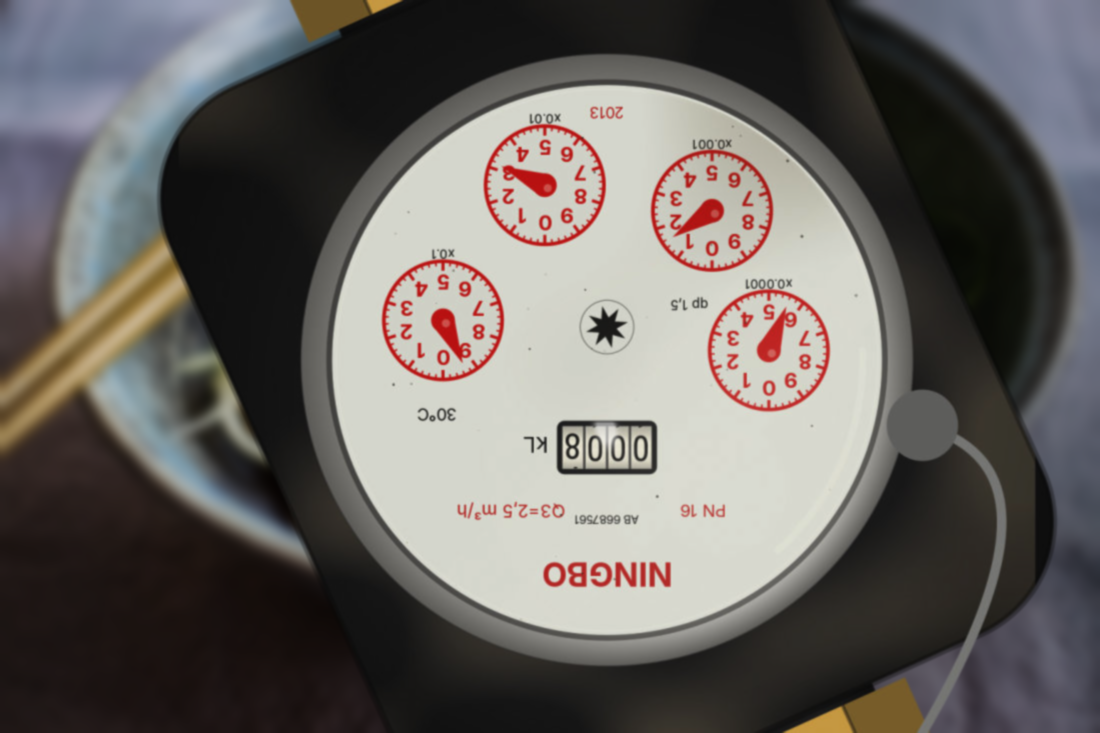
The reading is 7.9315kL
